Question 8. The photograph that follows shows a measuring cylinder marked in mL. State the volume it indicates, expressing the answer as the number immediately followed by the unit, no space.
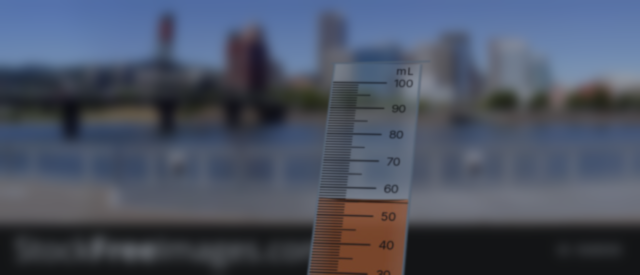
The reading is 55mL
